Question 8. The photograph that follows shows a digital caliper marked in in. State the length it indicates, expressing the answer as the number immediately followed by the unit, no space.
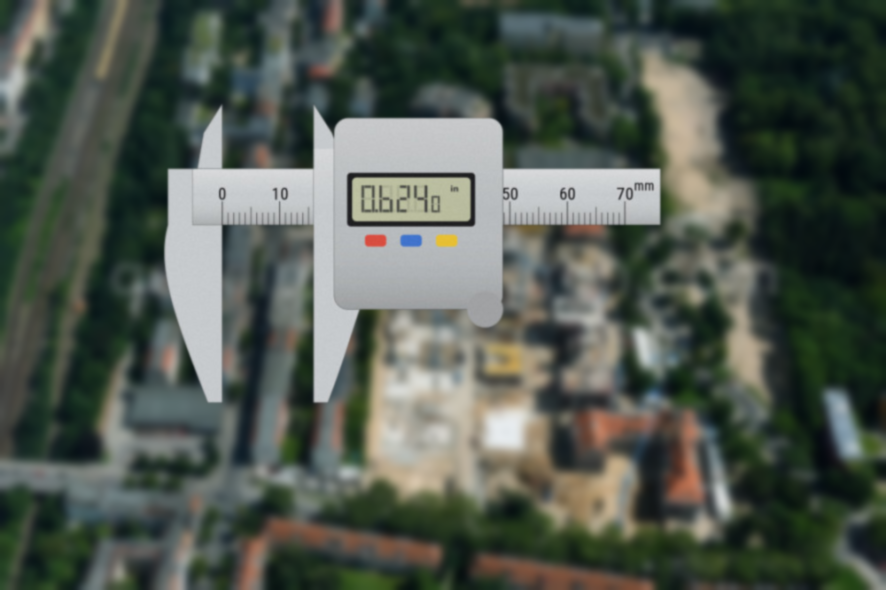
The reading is 0.6240in
